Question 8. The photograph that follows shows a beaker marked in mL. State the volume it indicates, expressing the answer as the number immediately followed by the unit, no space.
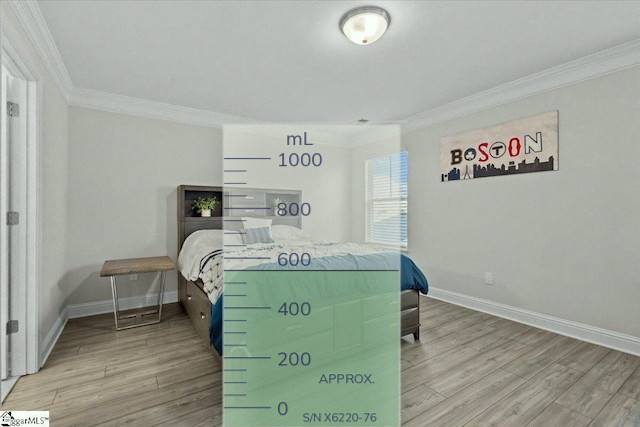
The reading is 550mL
